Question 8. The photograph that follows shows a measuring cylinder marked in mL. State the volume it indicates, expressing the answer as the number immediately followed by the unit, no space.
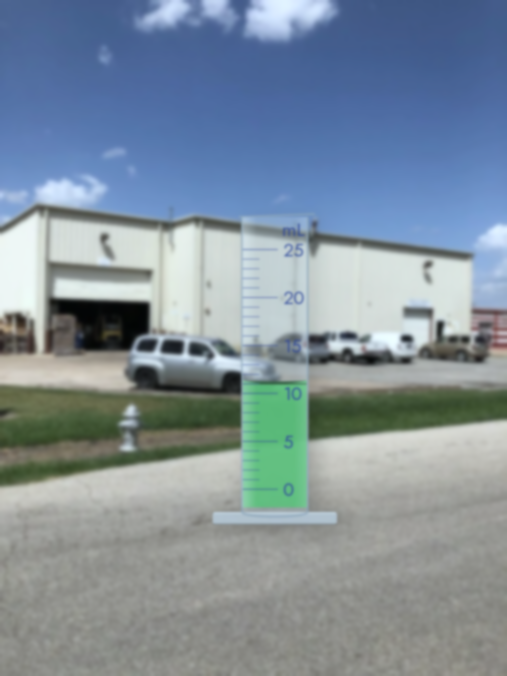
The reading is 11mL
